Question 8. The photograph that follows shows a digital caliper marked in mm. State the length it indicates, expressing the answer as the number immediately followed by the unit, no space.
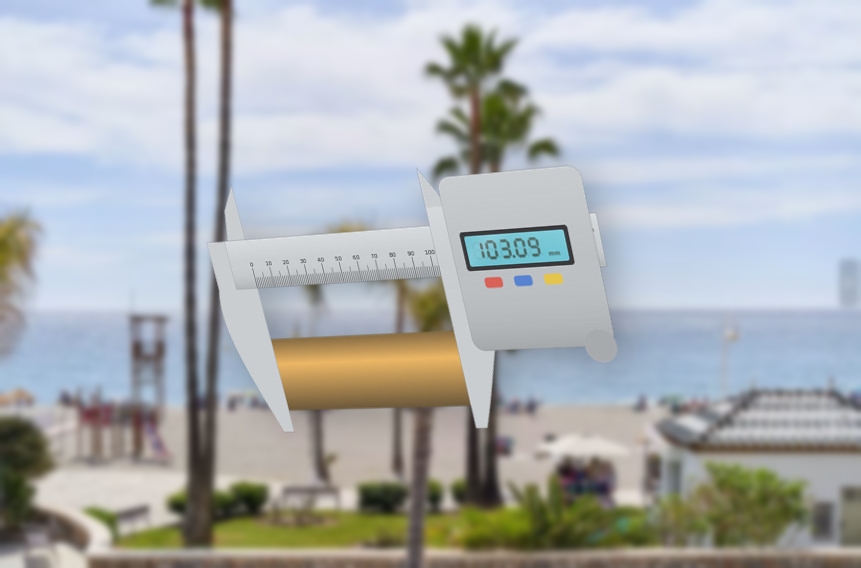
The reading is 103.09mm
